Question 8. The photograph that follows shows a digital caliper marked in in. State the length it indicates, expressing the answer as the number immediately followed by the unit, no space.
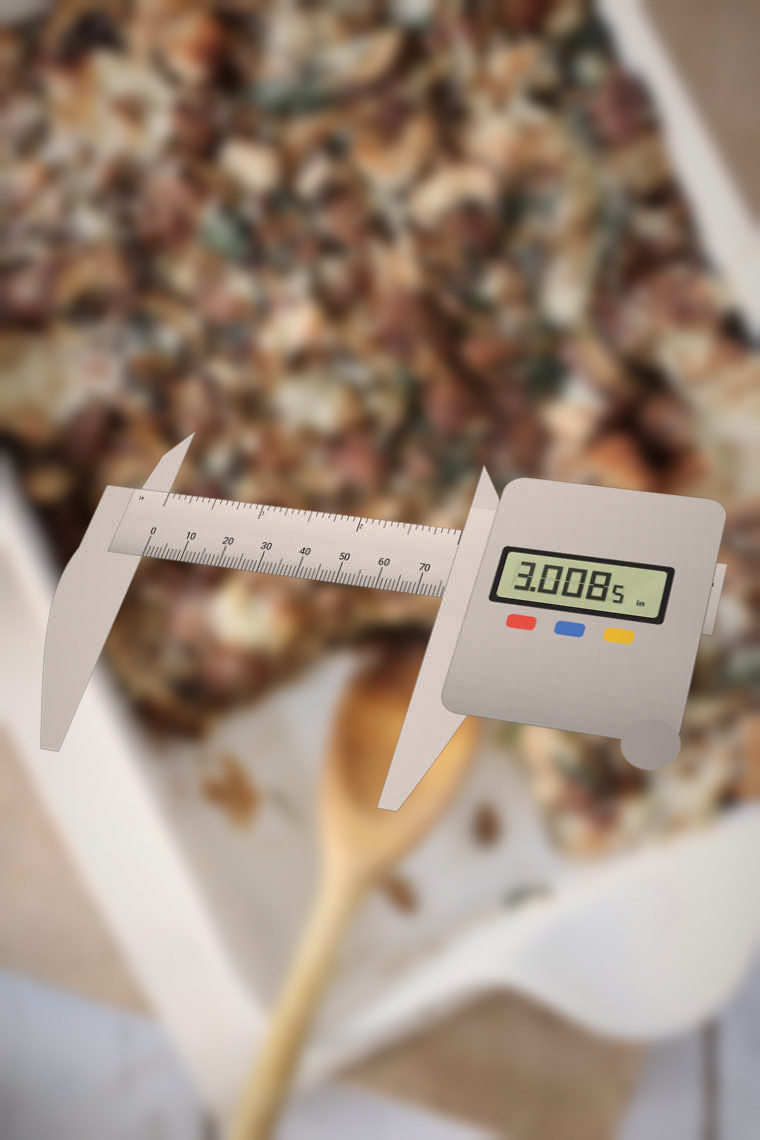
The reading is 3.0085in
